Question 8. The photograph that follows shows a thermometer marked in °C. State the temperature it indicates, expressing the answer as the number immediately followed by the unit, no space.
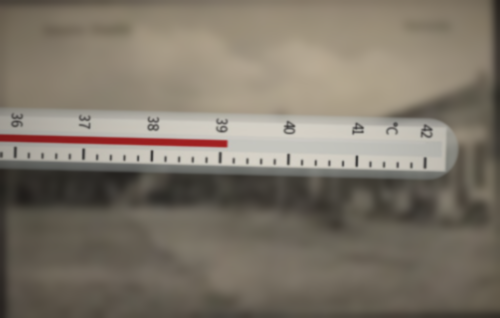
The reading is 39.1°C
